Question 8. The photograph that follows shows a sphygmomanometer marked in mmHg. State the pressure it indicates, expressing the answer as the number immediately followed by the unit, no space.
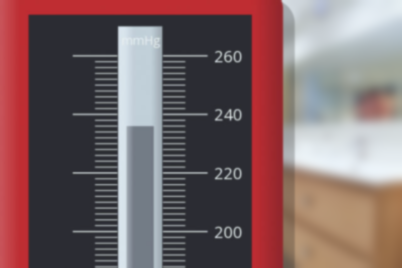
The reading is 236mmHg
